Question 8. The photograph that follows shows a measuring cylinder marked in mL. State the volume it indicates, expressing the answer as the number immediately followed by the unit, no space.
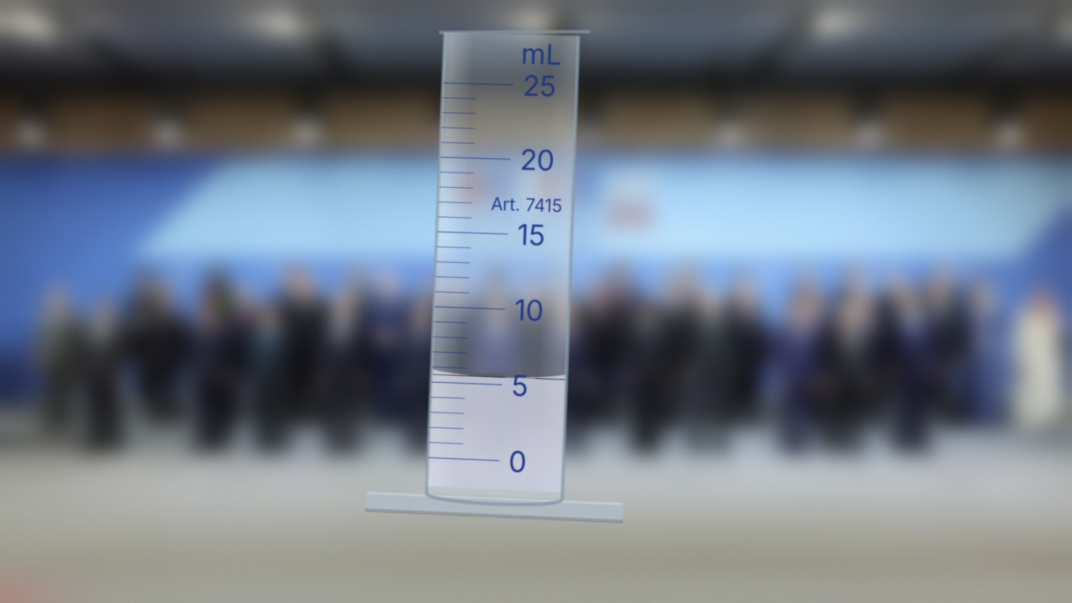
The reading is 5.5mL
